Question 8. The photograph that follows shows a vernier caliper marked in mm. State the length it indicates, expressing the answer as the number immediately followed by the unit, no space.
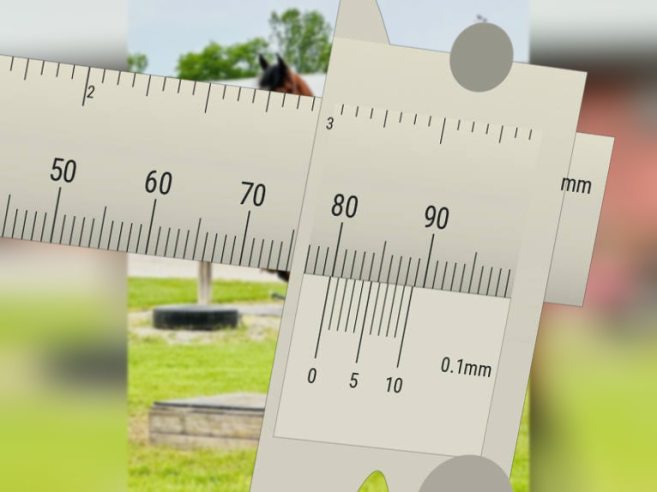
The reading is 79.8mm
